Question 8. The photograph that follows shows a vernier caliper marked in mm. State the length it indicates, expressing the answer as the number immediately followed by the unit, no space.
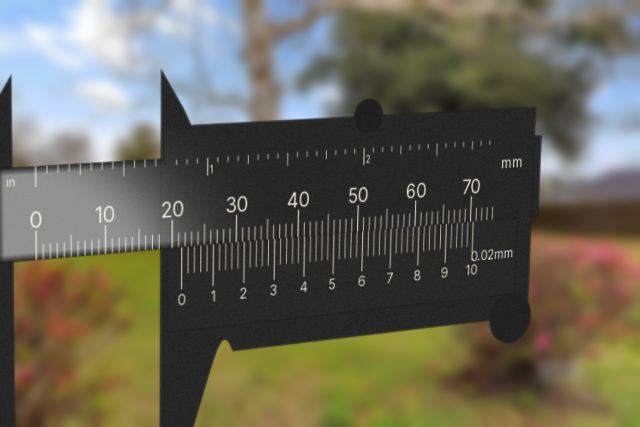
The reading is 21.5mm
